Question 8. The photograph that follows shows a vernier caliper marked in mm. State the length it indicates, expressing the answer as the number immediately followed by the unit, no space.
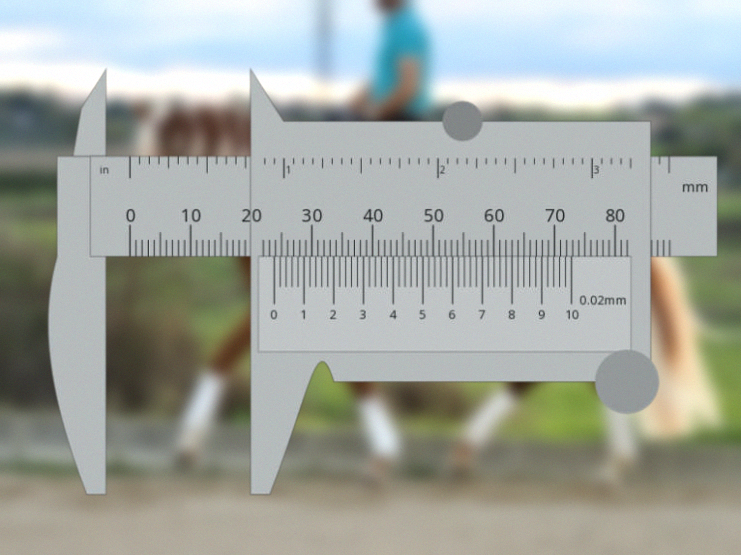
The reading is 23.8mm
